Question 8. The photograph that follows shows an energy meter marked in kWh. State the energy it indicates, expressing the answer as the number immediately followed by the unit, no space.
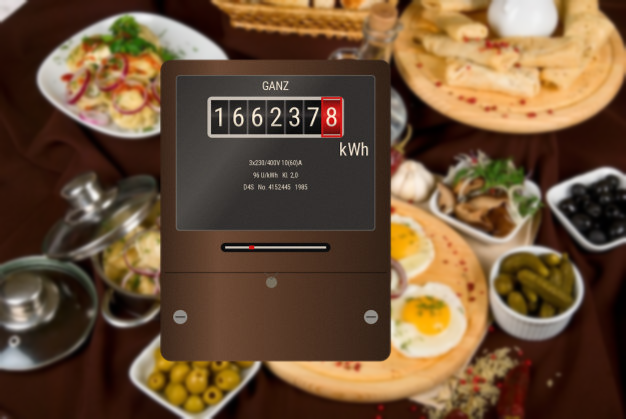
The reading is 166237.8kWh
